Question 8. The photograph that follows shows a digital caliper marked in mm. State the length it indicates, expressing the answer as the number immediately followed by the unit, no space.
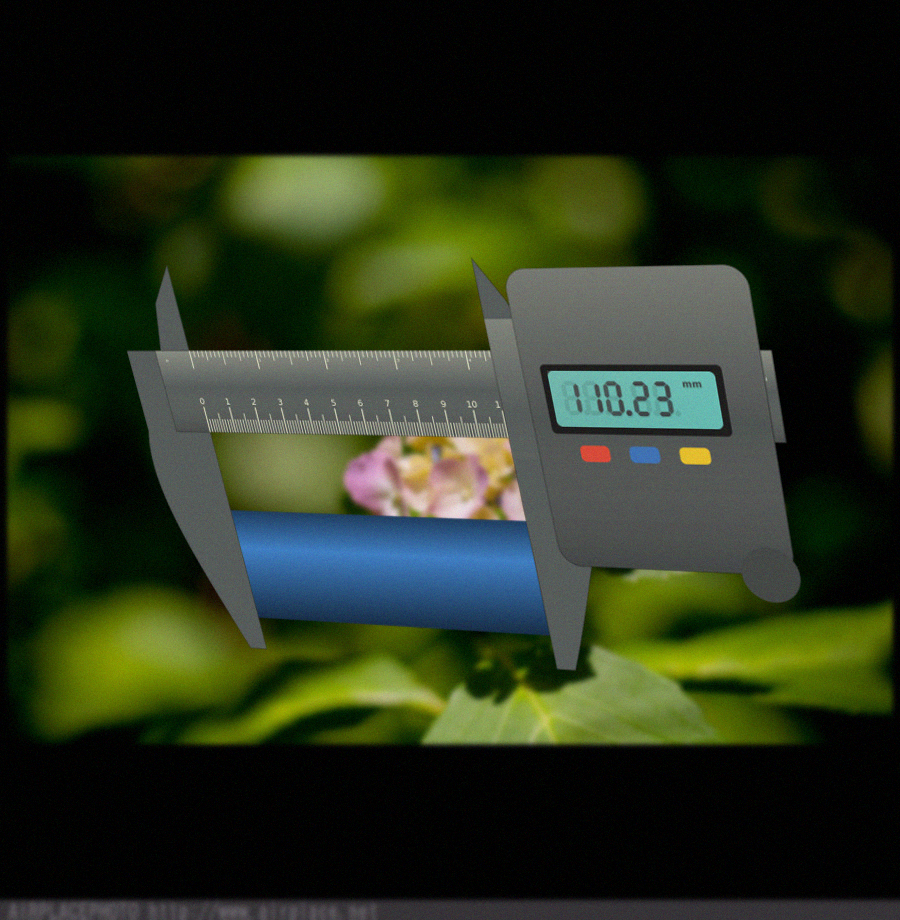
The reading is 110.23mm
